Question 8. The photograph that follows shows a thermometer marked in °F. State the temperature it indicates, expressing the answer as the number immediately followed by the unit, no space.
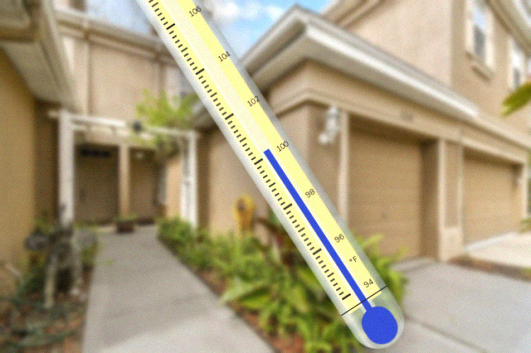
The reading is 100.2°F
